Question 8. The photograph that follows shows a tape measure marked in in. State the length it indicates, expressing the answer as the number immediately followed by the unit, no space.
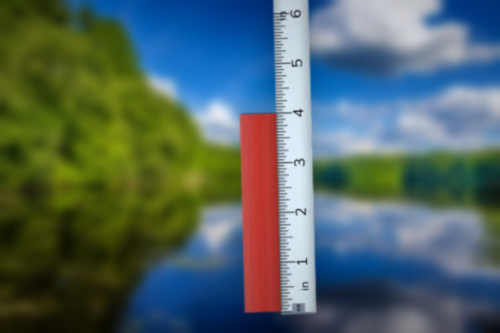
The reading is 4in
